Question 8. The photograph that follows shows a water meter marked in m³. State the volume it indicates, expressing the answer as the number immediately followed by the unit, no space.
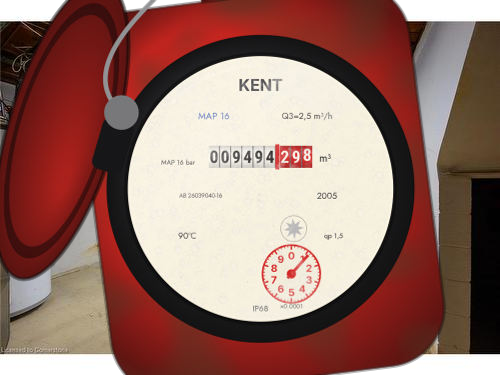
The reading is 9494.2981m³
